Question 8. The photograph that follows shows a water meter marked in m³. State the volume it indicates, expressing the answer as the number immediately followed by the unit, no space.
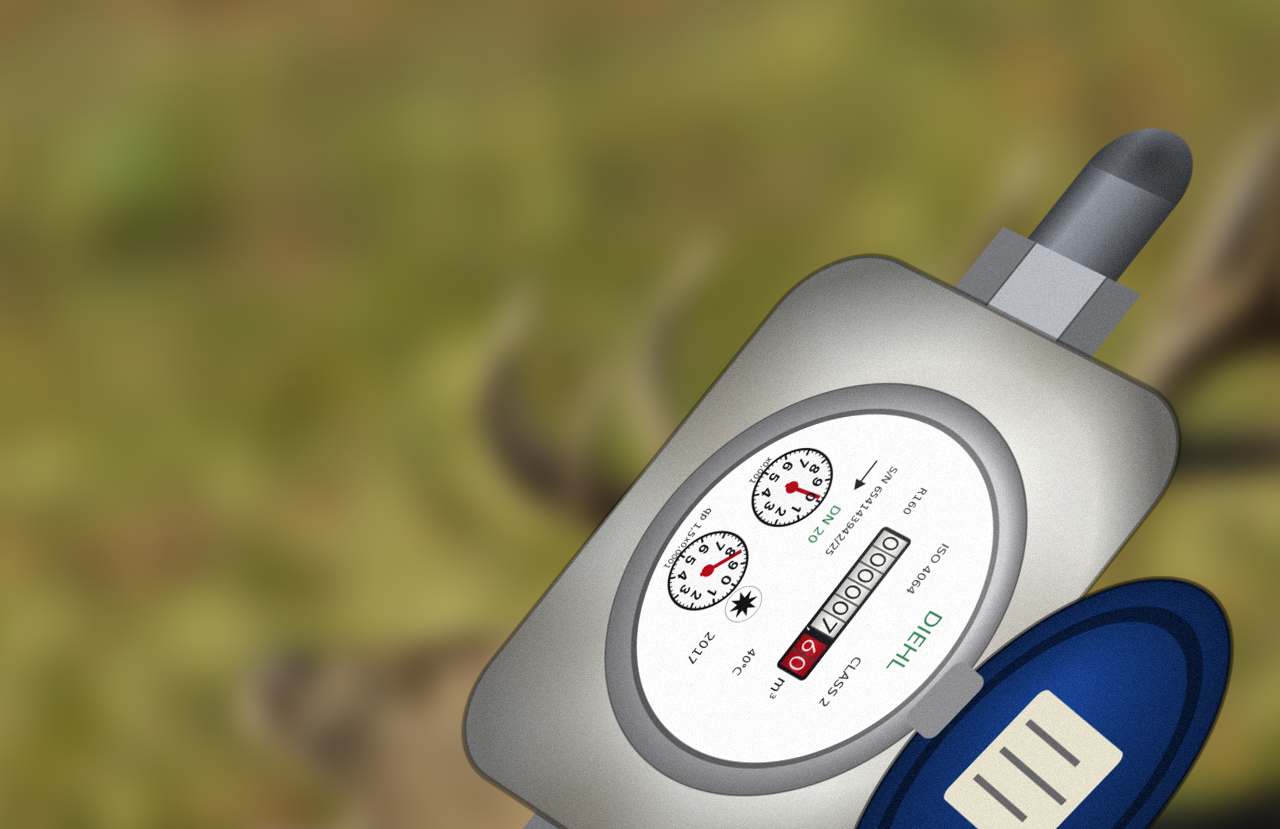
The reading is 7.5998m³
